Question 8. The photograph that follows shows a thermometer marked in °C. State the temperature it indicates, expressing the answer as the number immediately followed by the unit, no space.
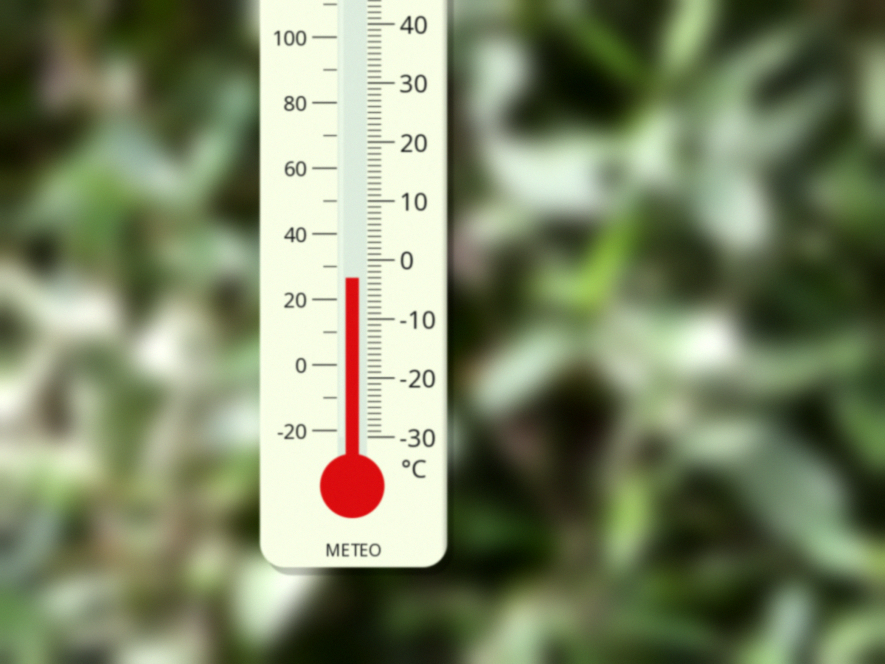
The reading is -3°C
